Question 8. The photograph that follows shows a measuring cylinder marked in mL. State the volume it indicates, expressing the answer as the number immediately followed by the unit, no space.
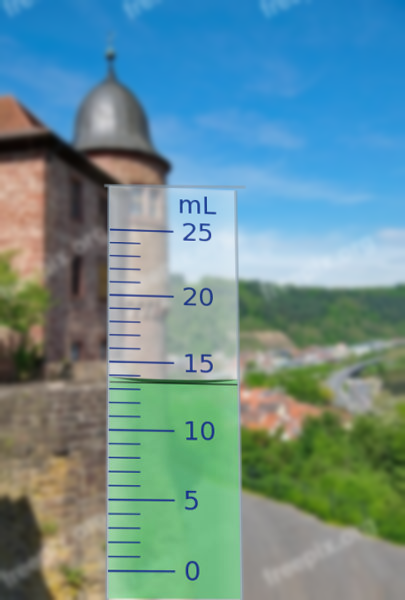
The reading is 13.5mL
